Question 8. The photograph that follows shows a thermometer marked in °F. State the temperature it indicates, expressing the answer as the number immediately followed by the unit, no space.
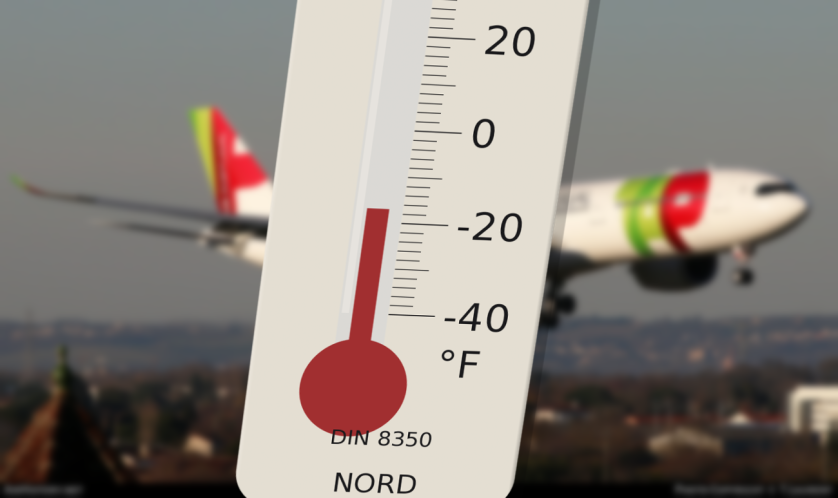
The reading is -17°F
